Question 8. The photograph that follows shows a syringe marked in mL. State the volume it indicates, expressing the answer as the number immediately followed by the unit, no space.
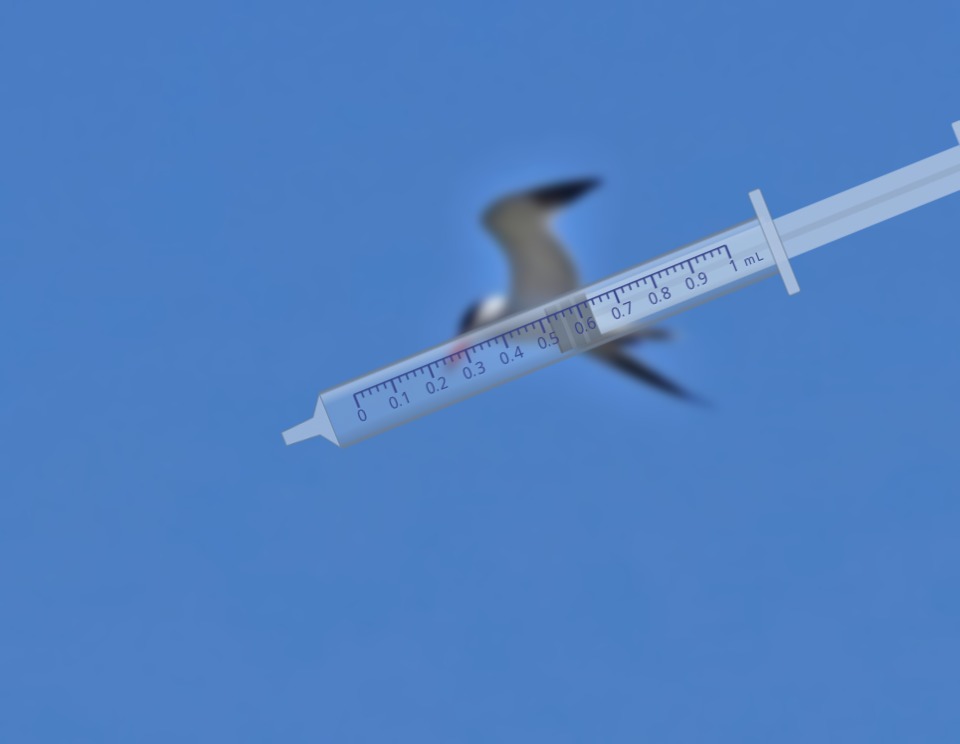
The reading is 0.52mL
